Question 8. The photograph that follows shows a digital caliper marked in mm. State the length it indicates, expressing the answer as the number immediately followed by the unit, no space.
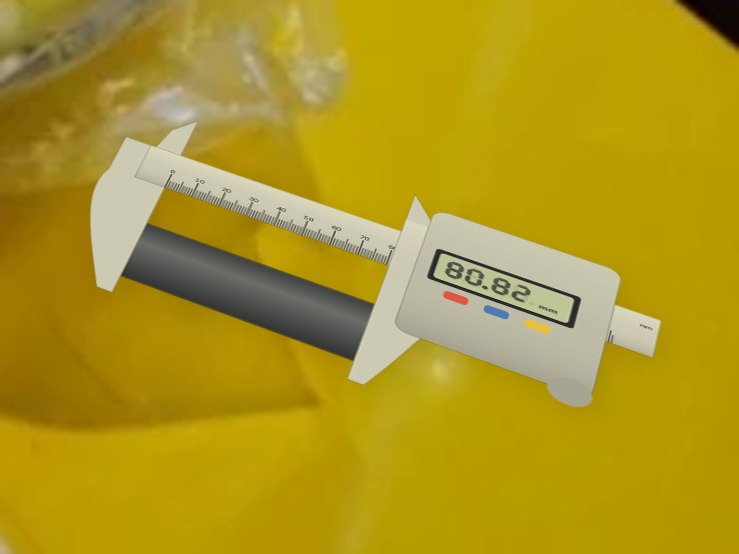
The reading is 80.82mm
